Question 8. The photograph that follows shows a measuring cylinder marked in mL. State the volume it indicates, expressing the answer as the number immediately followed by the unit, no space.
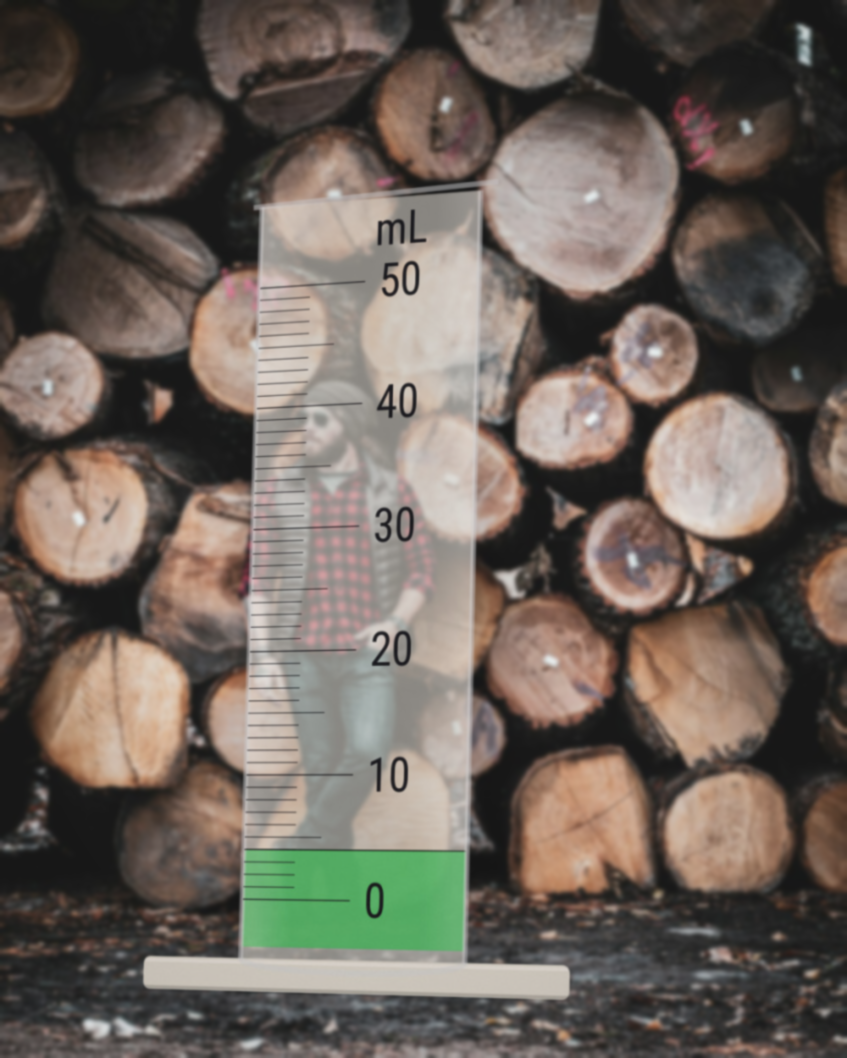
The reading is 4mL
